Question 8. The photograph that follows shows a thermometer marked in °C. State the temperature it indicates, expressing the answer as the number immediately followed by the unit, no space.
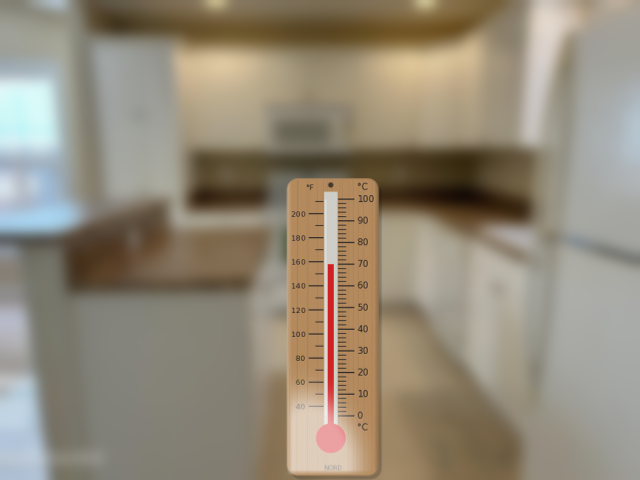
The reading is 70°C
